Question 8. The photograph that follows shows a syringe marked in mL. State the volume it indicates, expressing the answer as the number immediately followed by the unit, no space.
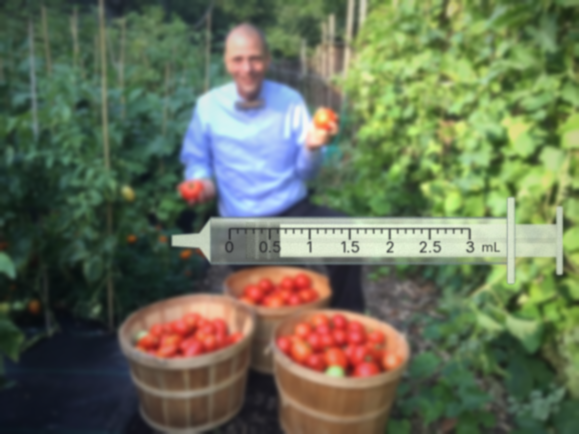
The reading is 0.2mL
